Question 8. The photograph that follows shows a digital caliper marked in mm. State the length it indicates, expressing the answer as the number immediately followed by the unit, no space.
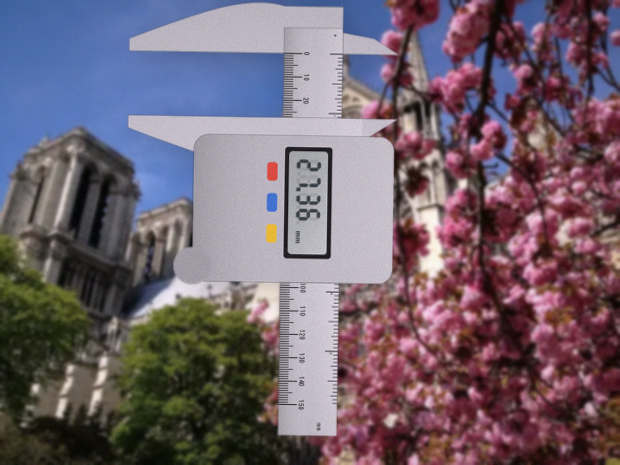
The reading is 27.36mm
